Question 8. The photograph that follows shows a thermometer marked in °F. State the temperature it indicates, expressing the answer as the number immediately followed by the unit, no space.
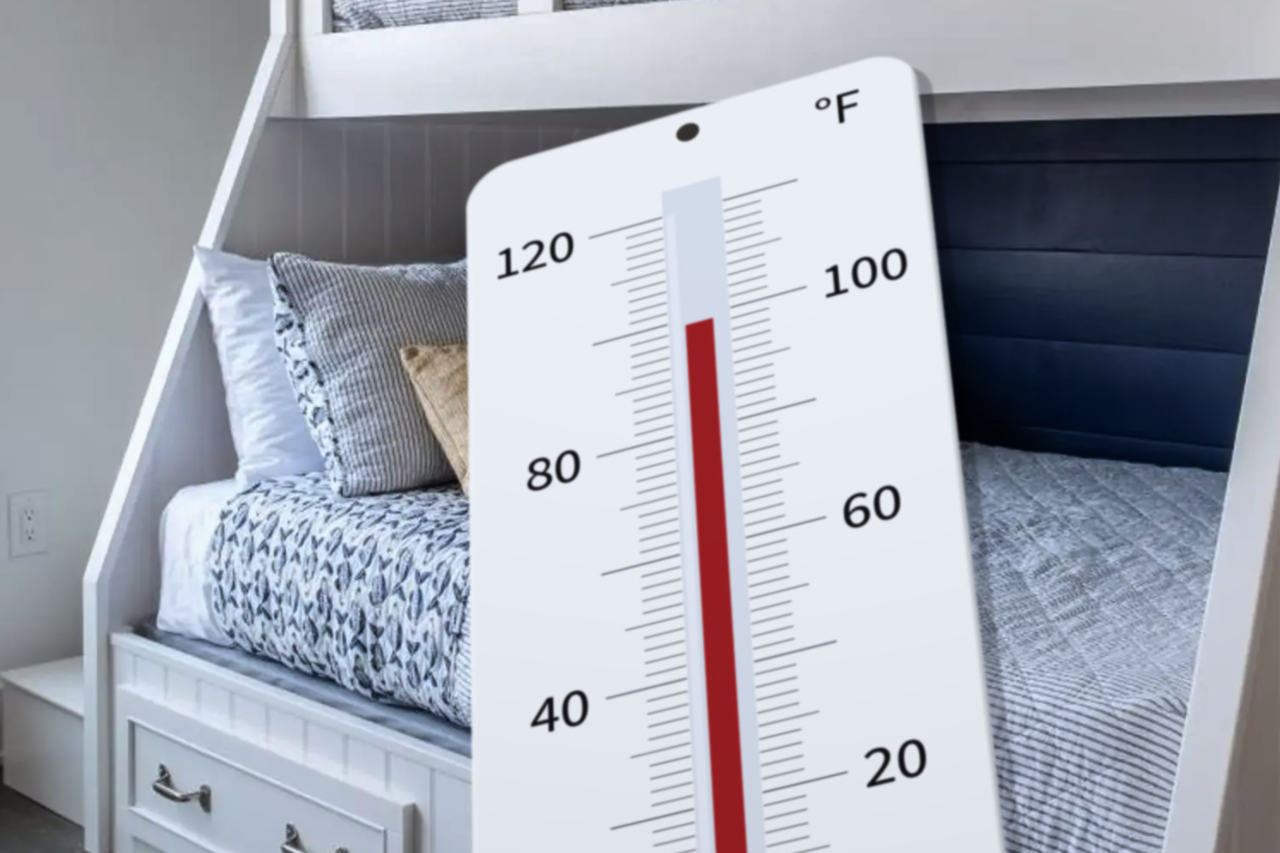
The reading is 99°F
